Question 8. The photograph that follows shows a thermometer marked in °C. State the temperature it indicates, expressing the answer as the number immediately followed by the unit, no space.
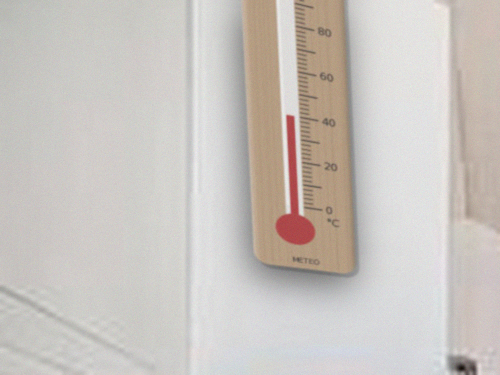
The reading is 40°C
